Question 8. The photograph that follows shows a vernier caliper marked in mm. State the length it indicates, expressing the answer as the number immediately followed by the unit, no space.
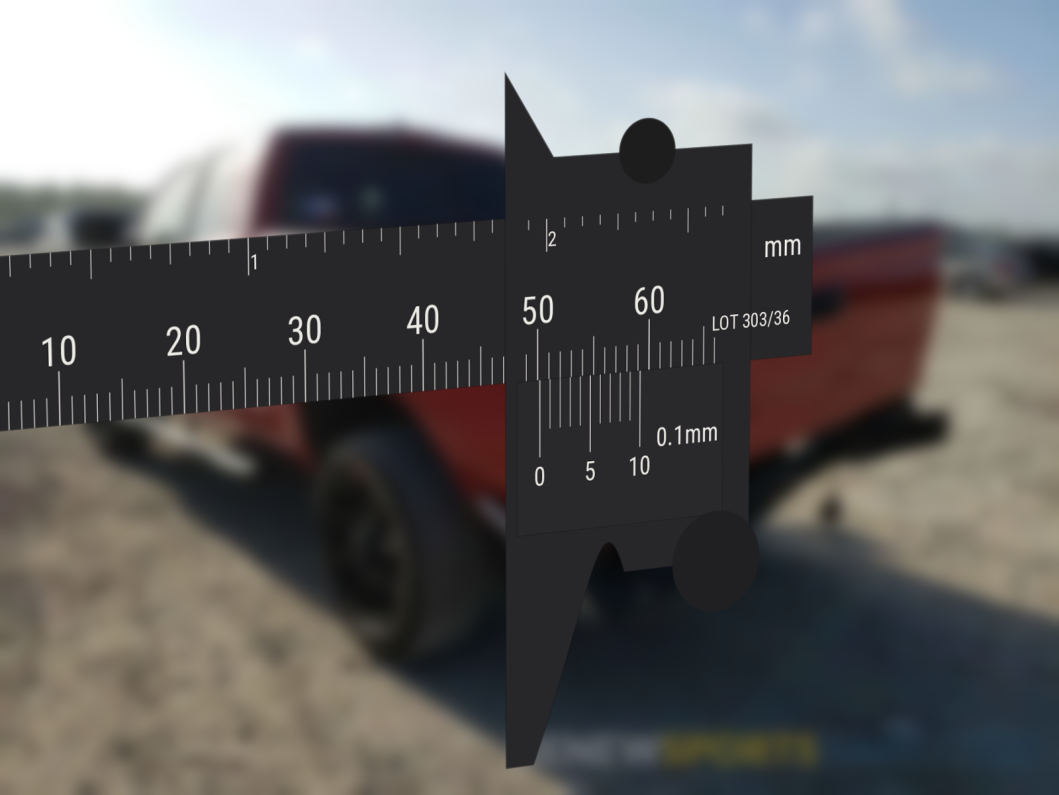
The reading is 50.2mm
